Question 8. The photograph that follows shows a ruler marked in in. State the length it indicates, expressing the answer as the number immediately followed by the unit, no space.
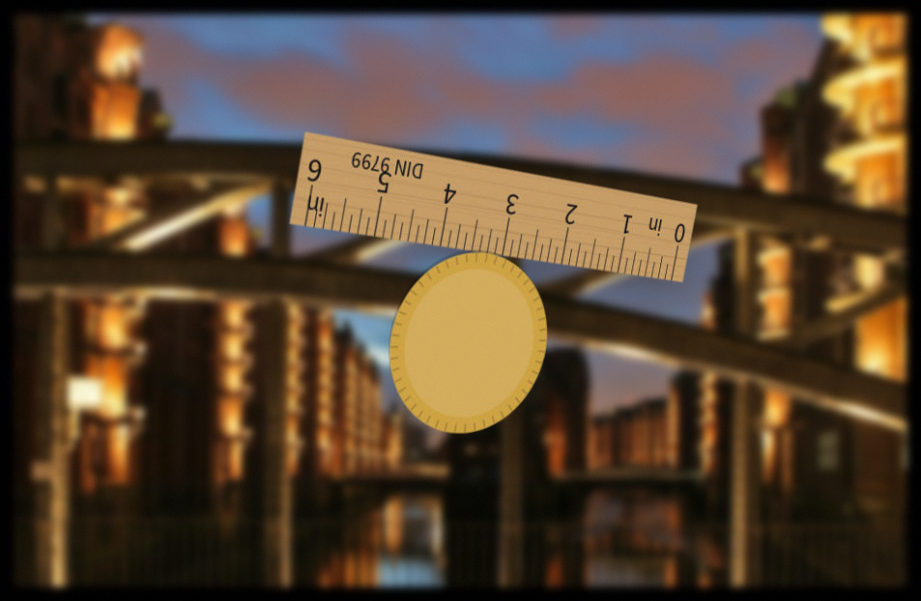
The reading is 2.5in
